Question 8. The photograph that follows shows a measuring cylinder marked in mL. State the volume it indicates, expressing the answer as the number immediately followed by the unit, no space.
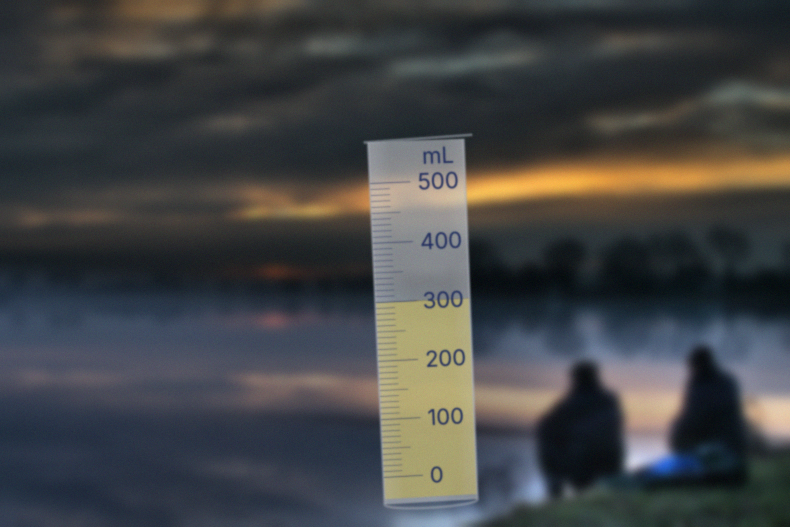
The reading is 300mL
